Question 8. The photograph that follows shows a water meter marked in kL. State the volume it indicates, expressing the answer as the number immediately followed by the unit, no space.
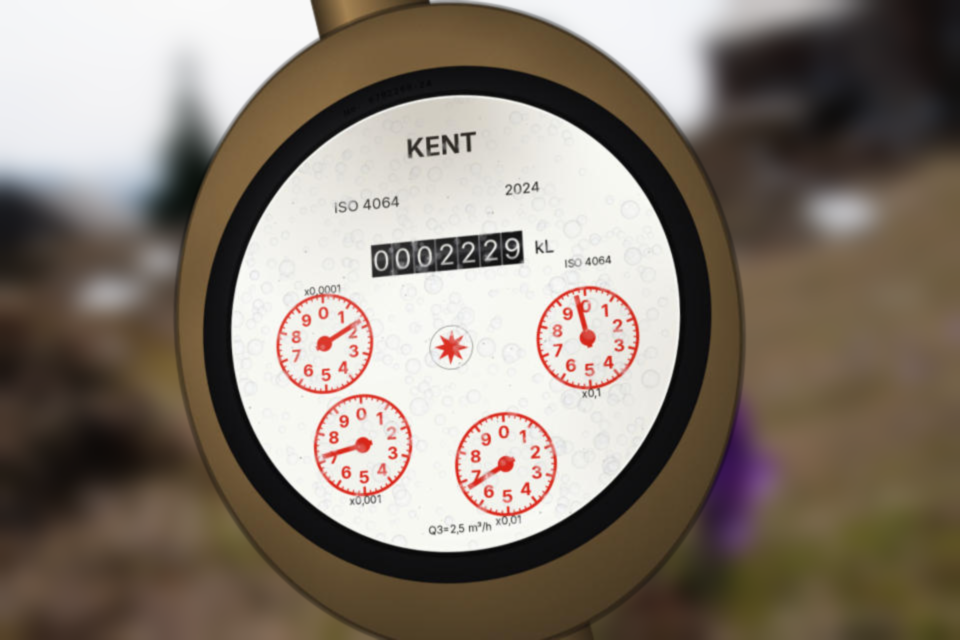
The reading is 2228.9671kL
